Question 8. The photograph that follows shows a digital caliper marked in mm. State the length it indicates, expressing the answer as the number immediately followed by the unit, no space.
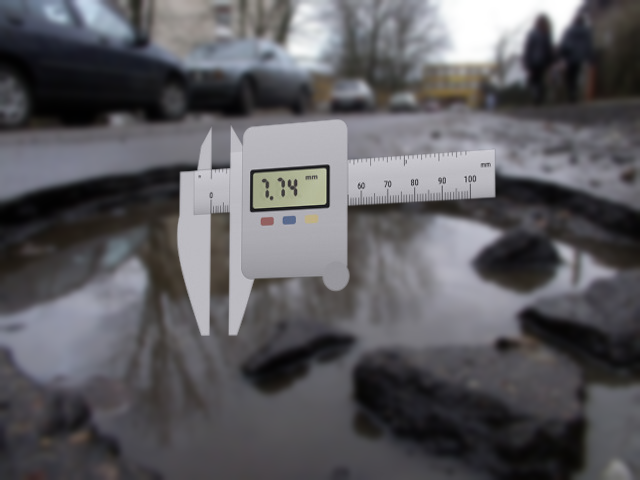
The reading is 7.74mm
